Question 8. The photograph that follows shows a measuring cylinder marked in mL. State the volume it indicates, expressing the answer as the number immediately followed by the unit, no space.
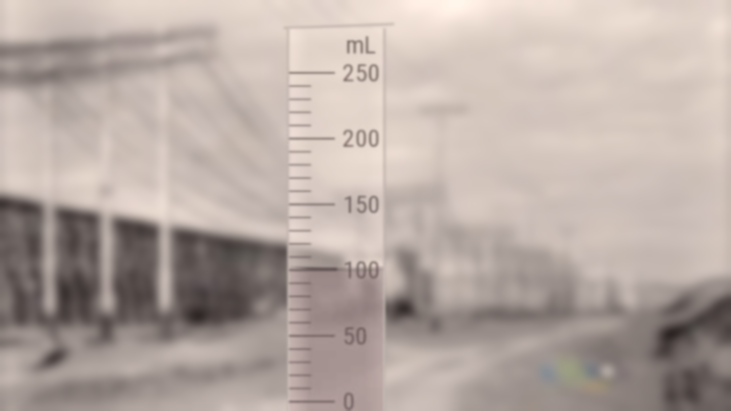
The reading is 100mL
